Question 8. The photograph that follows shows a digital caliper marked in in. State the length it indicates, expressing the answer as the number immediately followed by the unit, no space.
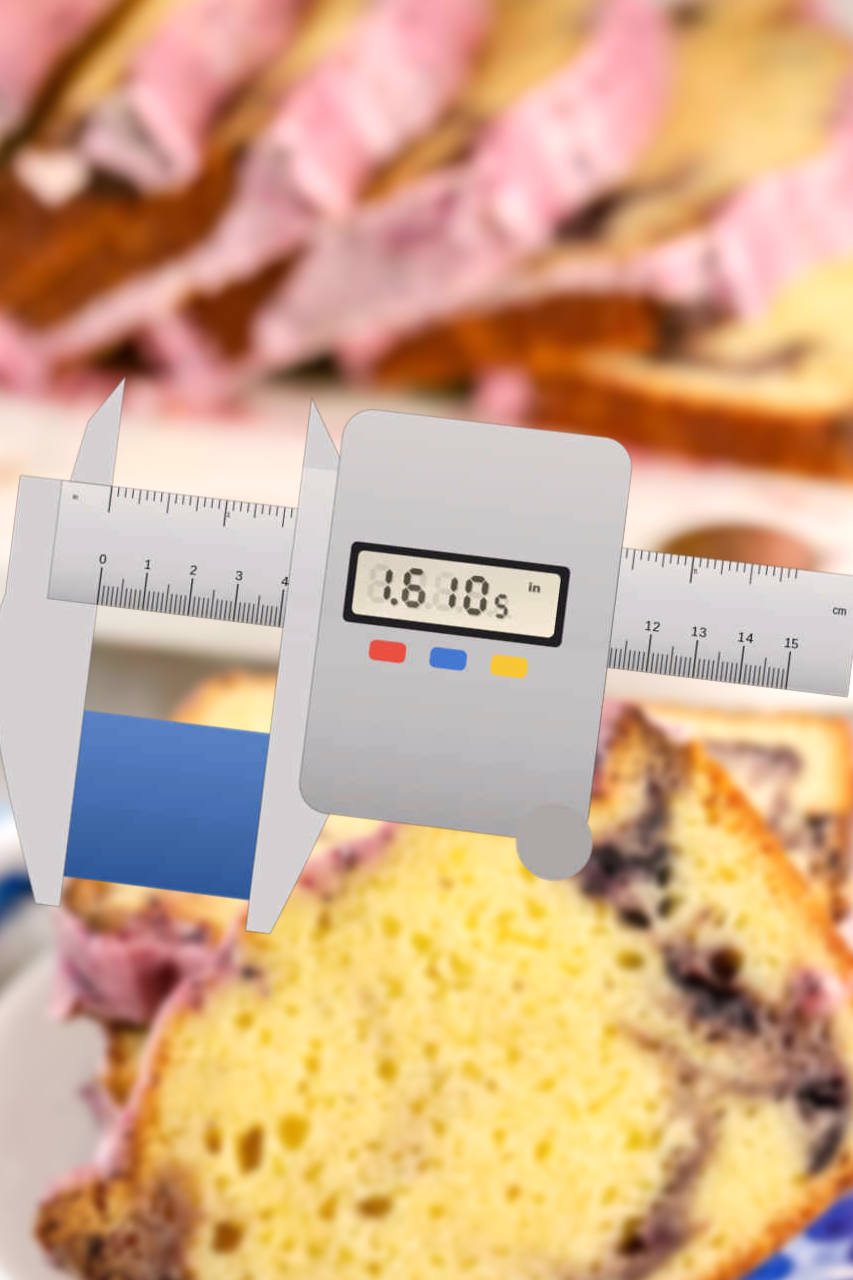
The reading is 1.6105in
